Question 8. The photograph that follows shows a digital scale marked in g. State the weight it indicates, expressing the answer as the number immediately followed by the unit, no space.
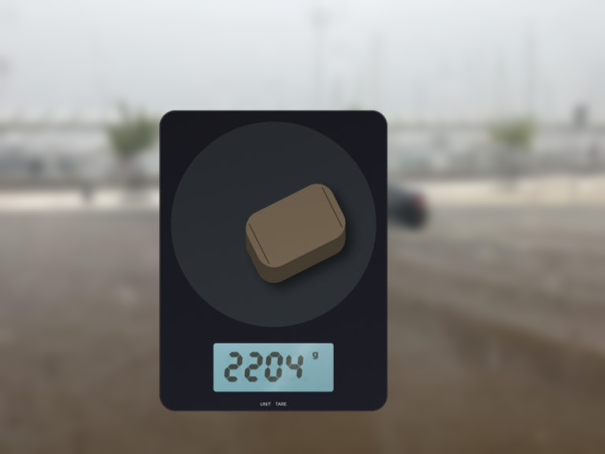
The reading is 2204g
